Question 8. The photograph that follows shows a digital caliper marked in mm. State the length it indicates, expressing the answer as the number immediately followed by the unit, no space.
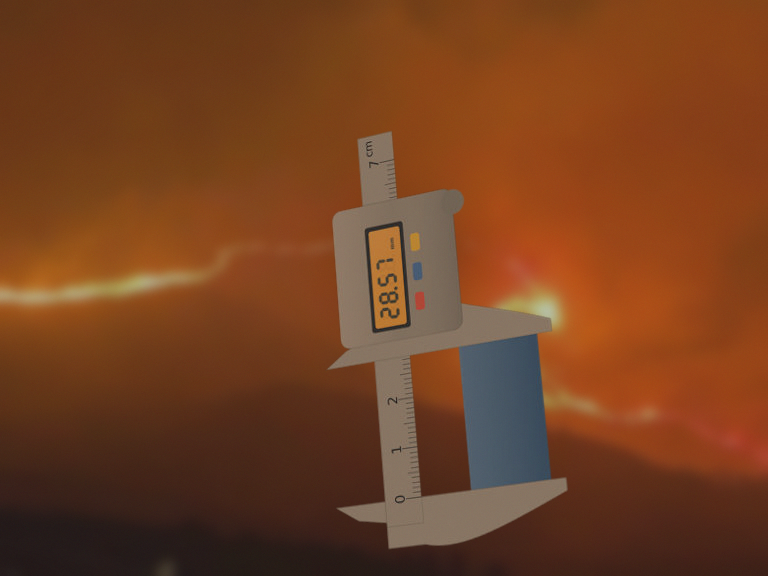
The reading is 28.57mm
